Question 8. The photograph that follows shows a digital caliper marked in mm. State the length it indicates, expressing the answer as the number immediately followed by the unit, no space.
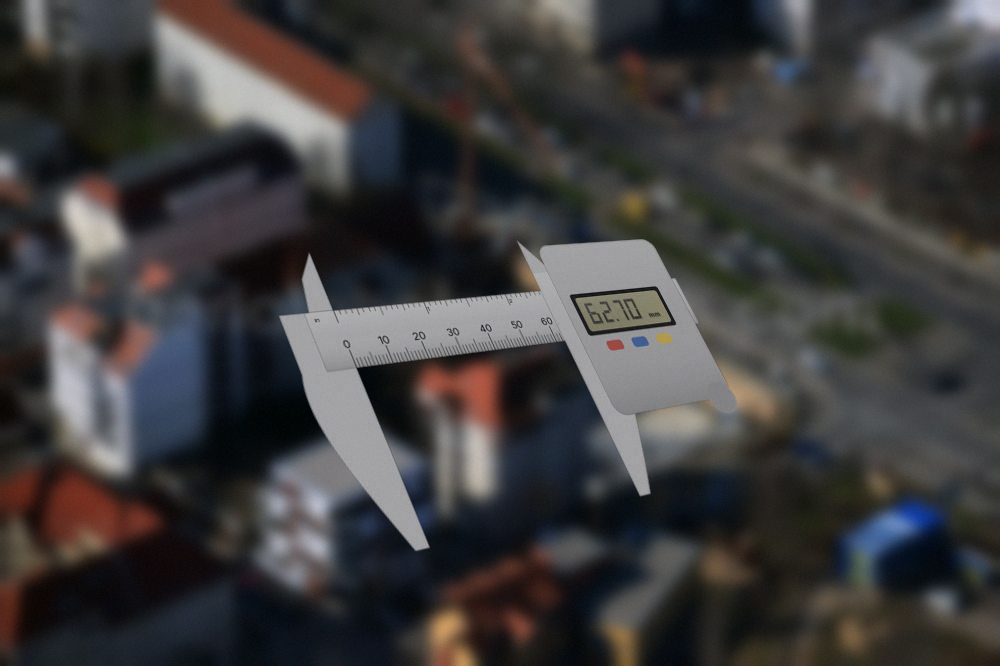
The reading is 62.70mm
